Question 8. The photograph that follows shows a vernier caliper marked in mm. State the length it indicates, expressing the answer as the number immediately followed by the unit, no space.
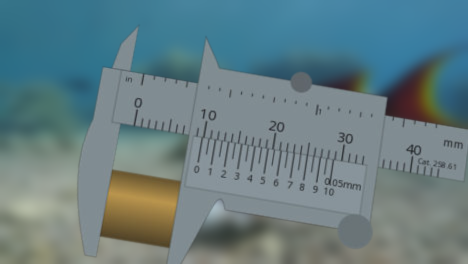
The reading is 9.8mm
